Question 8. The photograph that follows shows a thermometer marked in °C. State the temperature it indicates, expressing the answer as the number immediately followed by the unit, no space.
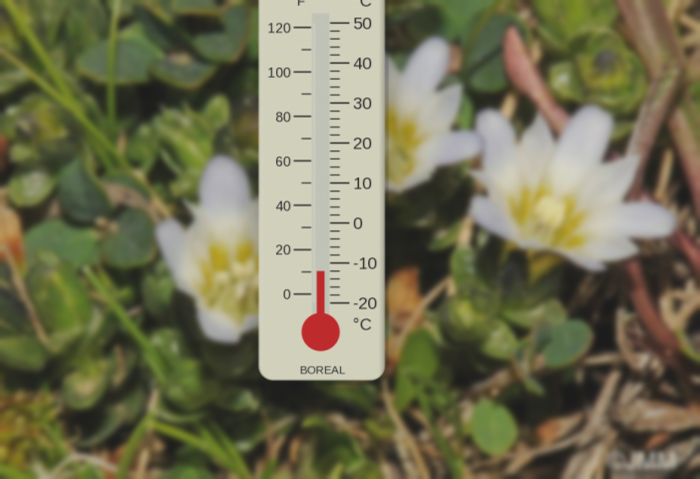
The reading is -12°C
